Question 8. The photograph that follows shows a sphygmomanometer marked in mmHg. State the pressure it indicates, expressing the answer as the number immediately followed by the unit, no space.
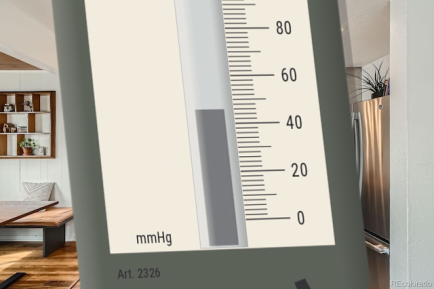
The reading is 46mmHg
